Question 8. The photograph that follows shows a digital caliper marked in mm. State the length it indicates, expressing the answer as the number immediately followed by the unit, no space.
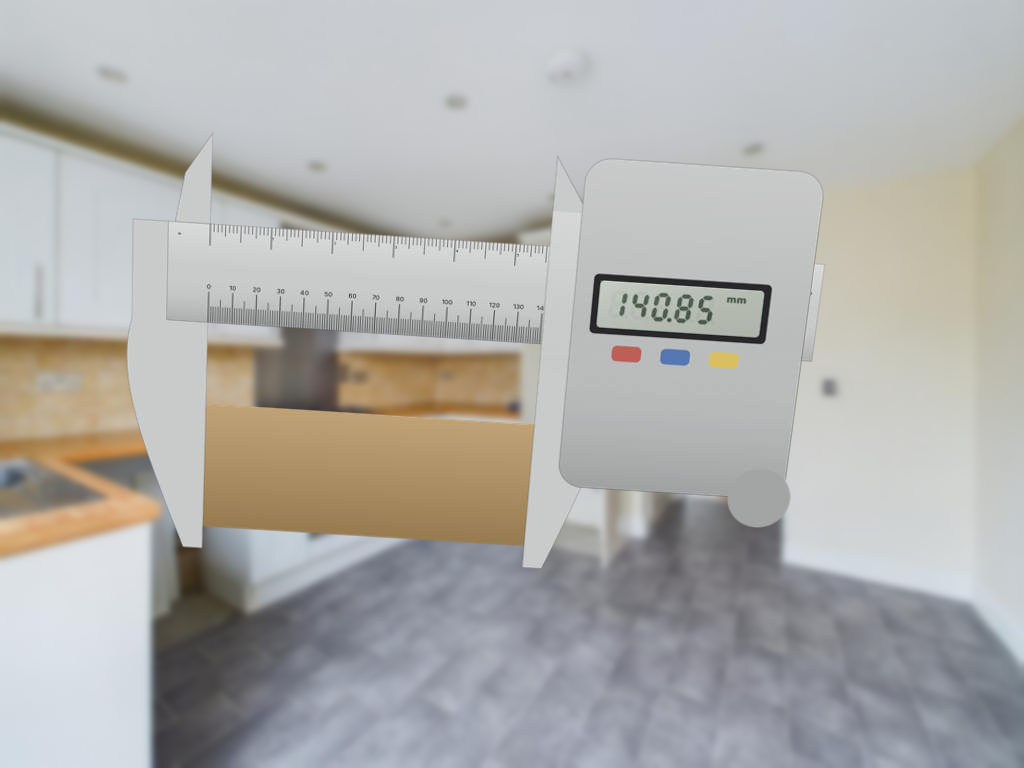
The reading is 140.85mm
